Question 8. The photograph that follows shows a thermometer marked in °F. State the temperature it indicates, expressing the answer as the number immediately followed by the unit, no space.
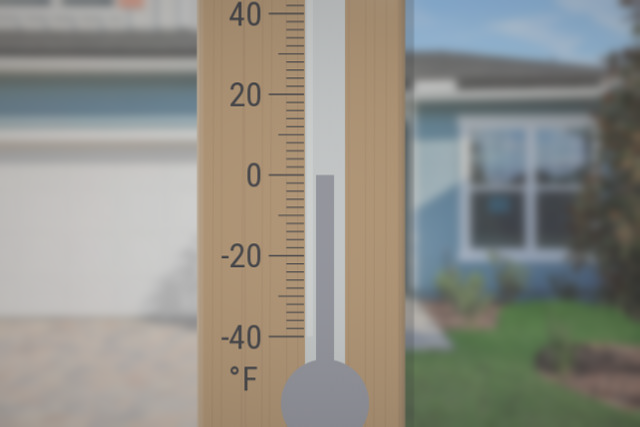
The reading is 0°F
